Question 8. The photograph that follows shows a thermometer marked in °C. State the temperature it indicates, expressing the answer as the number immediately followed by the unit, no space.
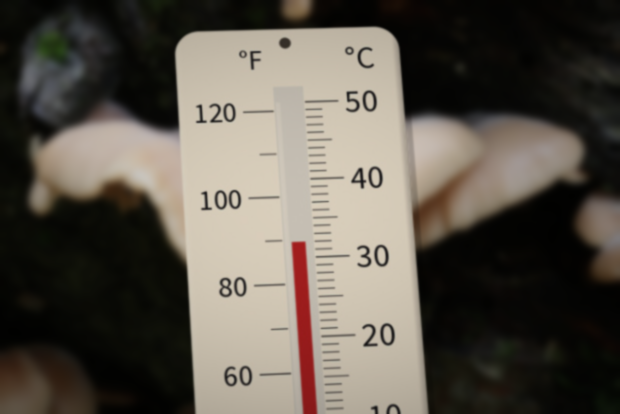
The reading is 32°C
